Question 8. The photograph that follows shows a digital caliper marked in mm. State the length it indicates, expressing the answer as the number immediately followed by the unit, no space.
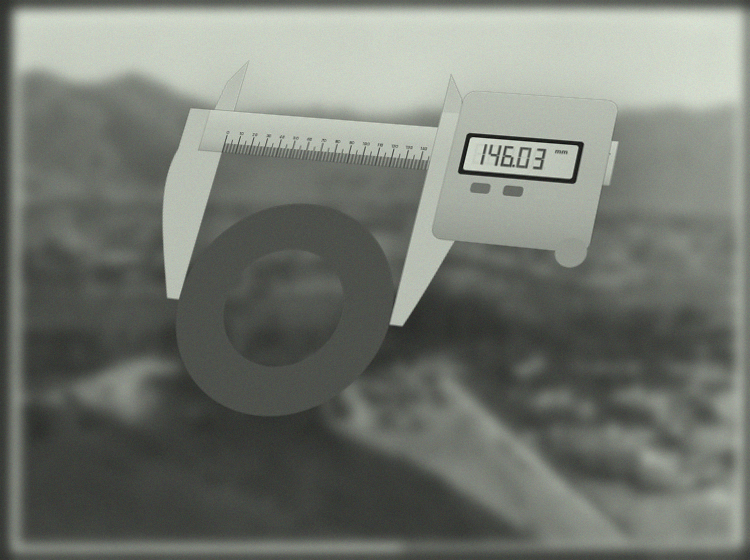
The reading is 146.03mm
